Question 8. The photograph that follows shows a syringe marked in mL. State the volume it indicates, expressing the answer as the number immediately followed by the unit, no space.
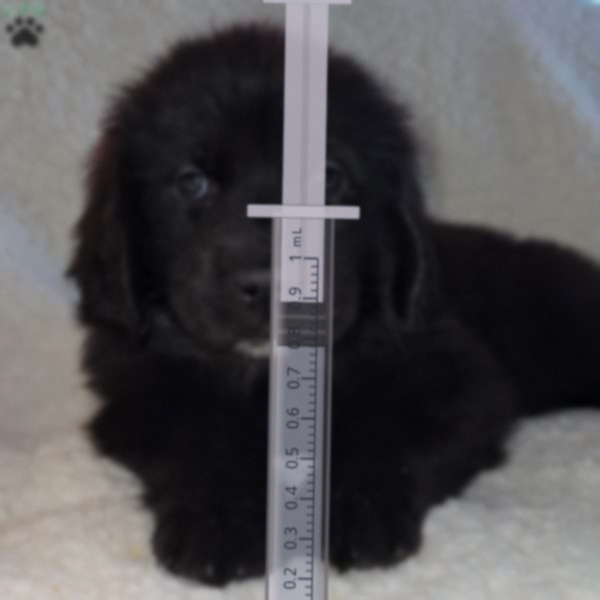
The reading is 0.78mL
